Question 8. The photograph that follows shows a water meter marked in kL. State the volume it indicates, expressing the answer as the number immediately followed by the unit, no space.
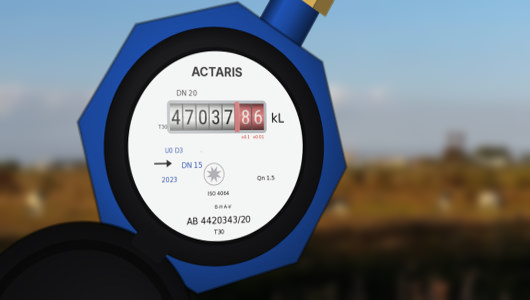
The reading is 47037.86kL
